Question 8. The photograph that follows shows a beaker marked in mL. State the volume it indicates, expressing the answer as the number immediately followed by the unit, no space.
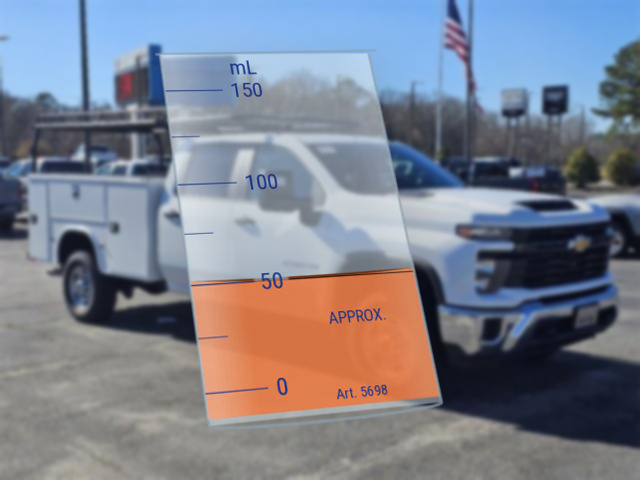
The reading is 50mL
